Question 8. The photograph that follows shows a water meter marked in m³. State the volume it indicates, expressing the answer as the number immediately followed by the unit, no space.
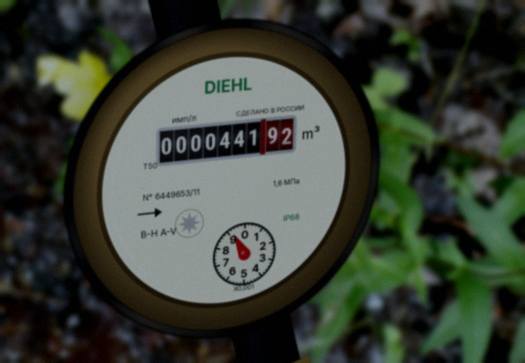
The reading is 441.919m³
